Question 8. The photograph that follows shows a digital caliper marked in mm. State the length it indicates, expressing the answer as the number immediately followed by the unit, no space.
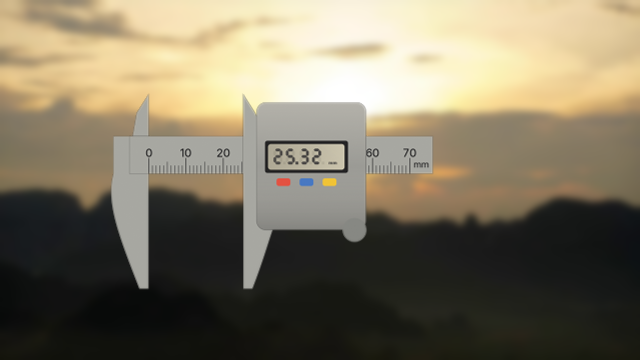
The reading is 25.32mm
